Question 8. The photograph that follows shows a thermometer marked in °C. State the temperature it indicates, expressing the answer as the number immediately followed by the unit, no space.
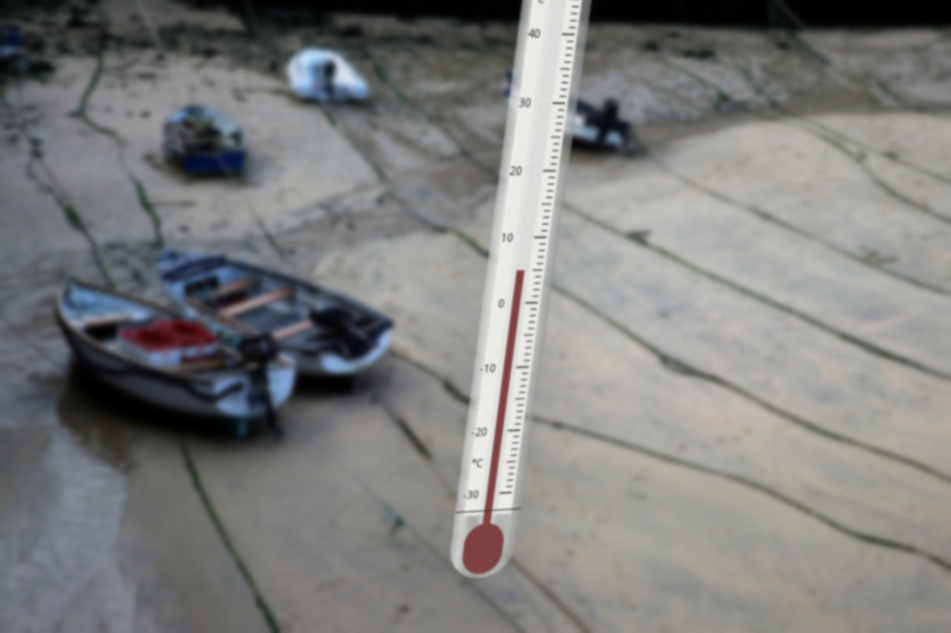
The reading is 5°C
